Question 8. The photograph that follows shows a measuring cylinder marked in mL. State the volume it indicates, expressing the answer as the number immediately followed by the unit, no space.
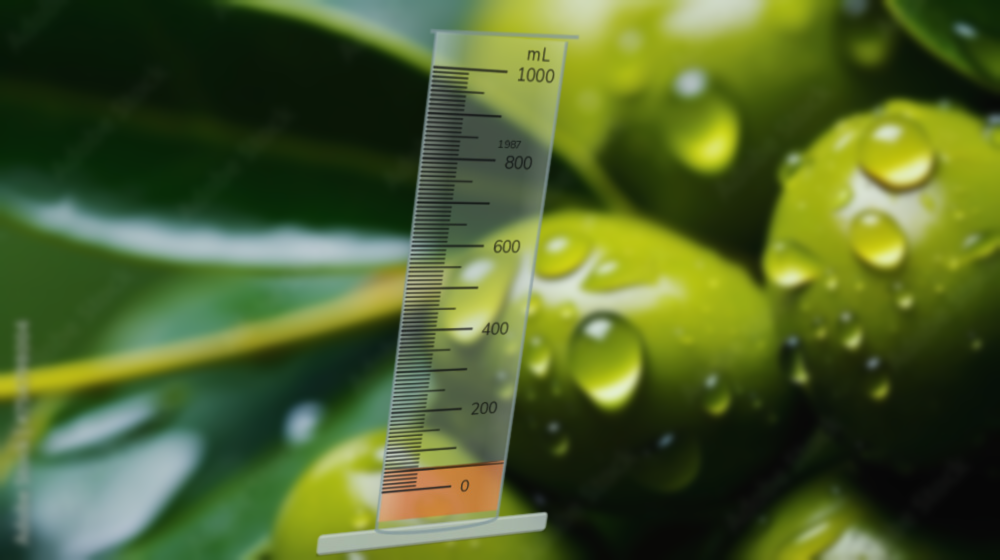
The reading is 50mL
